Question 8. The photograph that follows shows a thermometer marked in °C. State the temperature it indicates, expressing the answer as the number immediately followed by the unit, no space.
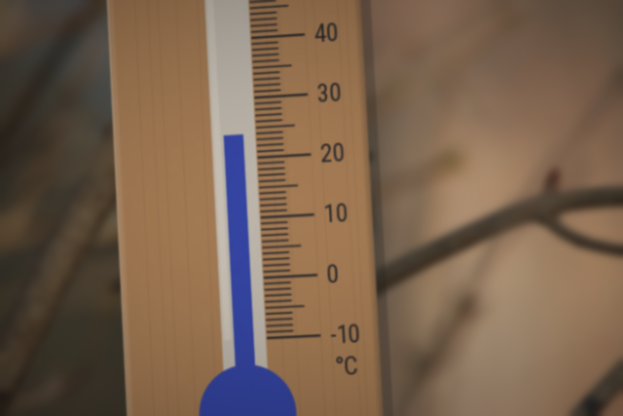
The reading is 24°C
